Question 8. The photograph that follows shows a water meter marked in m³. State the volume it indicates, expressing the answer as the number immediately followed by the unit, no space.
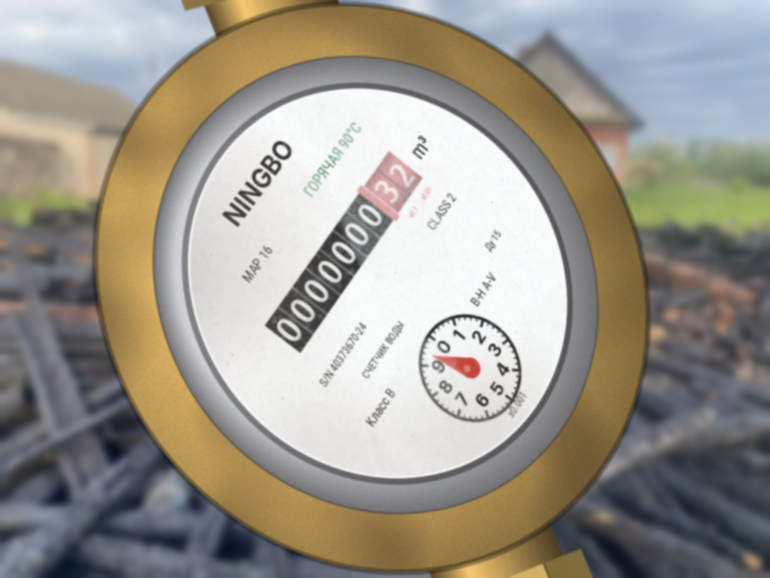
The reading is 0.319m³
